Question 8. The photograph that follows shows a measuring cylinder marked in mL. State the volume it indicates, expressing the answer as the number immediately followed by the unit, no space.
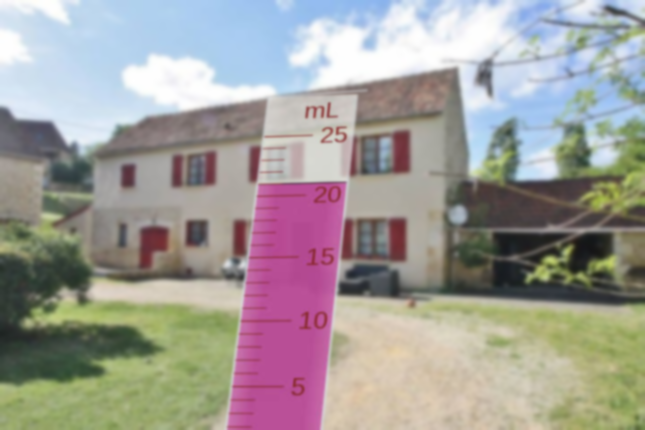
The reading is 21mL
